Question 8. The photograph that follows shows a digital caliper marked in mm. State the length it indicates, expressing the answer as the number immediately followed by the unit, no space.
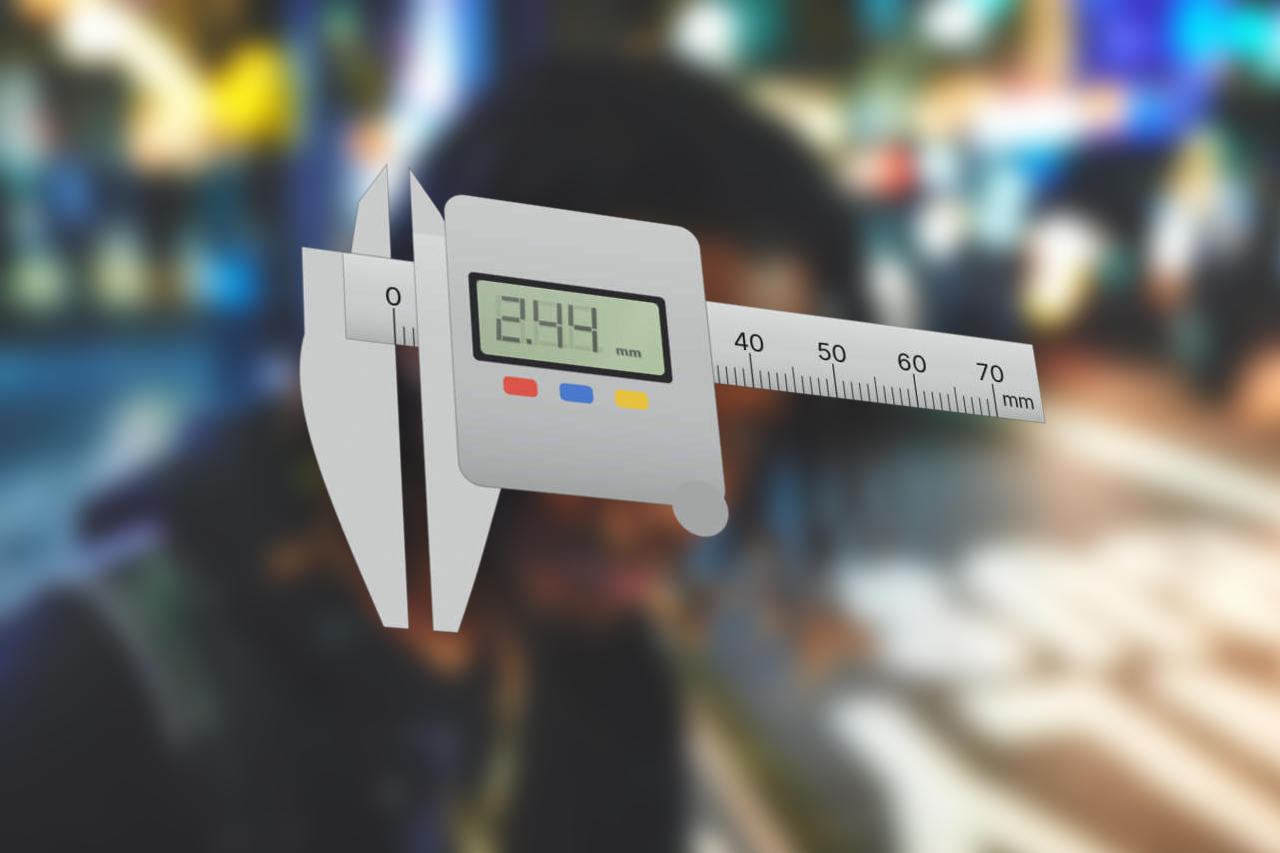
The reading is 2.44mm
